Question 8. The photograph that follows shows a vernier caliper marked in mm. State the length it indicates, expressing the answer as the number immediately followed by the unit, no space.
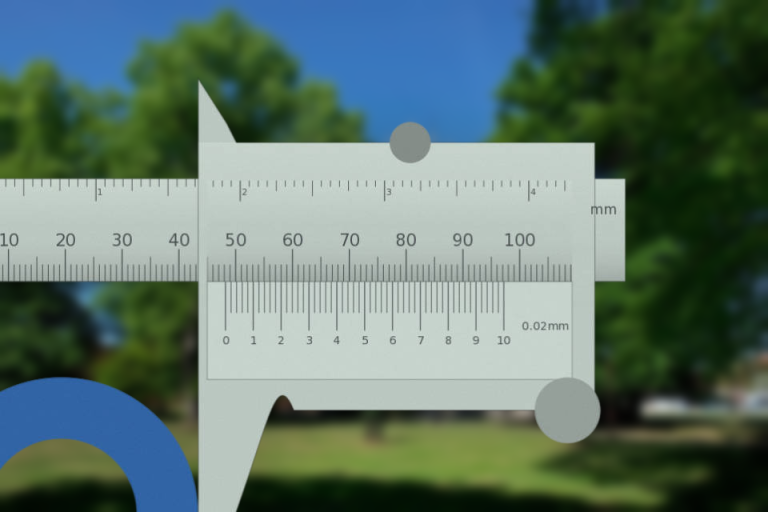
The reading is 48.2mm
